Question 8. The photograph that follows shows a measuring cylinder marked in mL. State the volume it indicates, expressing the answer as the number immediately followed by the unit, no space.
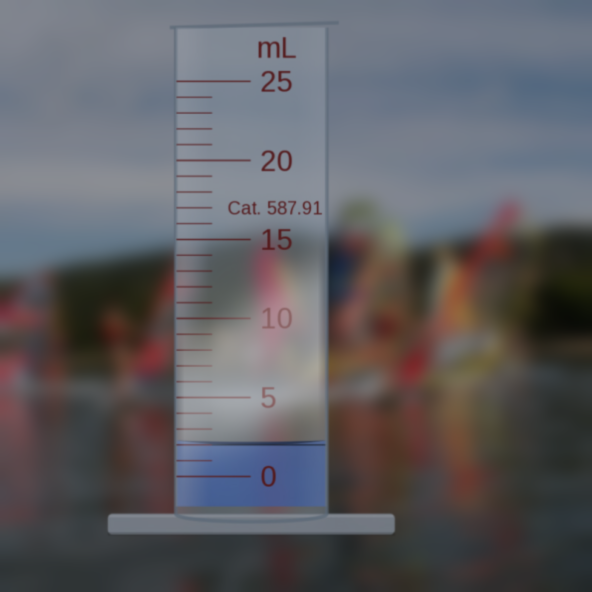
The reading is 2mL
